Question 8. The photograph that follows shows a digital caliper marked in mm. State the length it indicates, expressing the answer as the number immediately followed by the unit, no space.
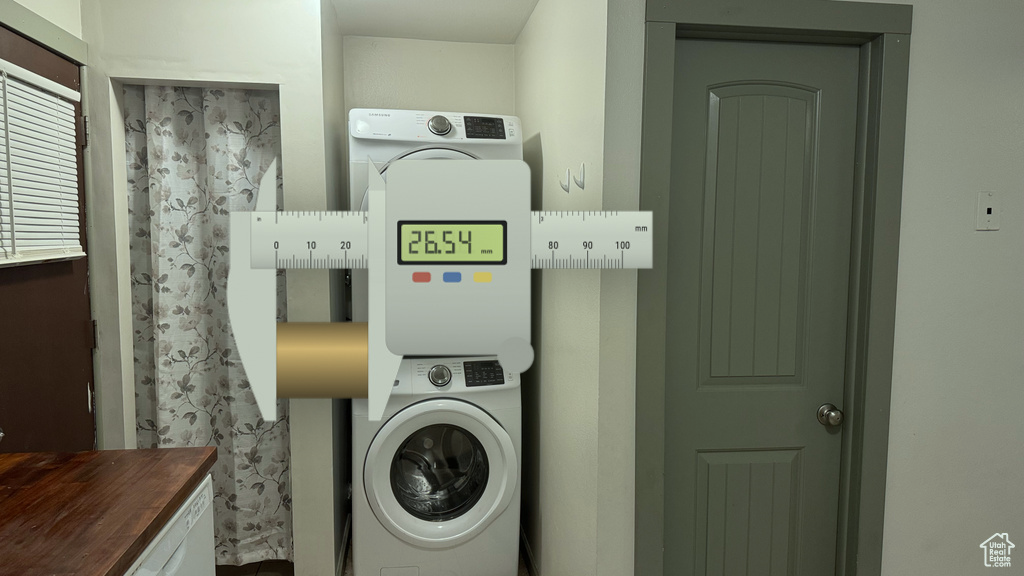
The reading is 26.54mm
